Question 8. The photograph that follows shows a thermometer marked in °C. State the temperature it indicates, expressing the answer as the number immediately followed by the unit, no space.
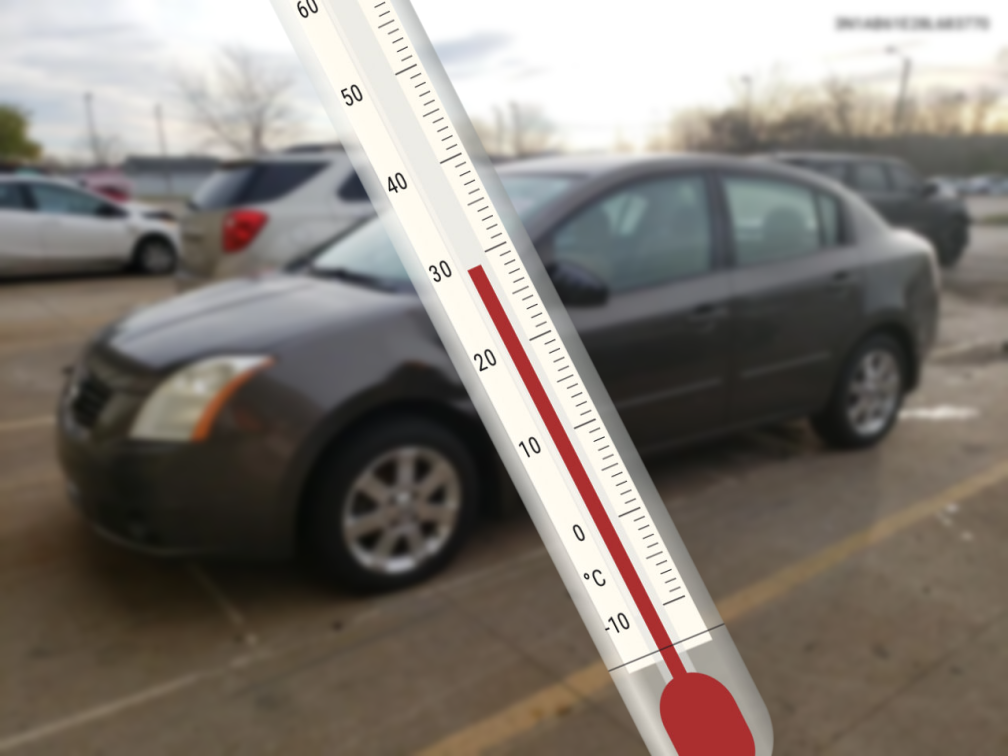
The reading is 29°C
